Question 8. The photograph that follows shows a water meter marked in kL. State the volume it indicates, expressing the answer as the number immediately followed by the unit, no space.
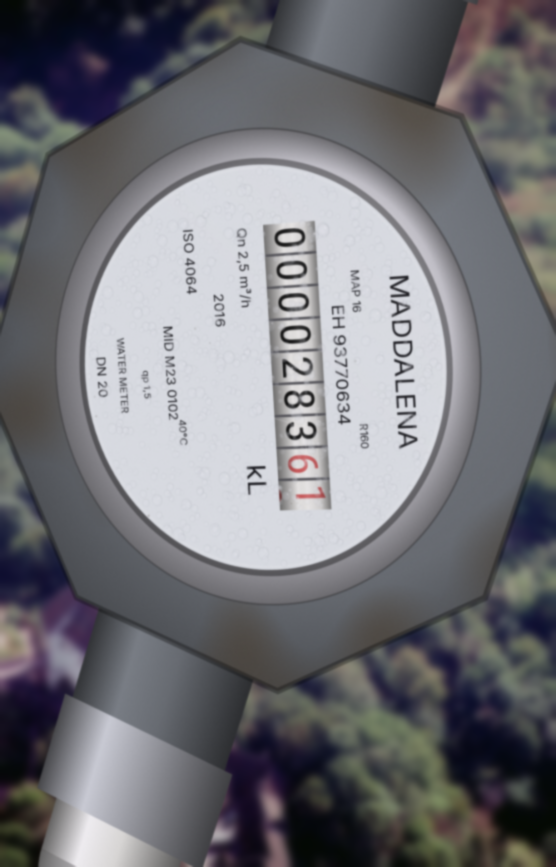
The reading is 283.61kL
